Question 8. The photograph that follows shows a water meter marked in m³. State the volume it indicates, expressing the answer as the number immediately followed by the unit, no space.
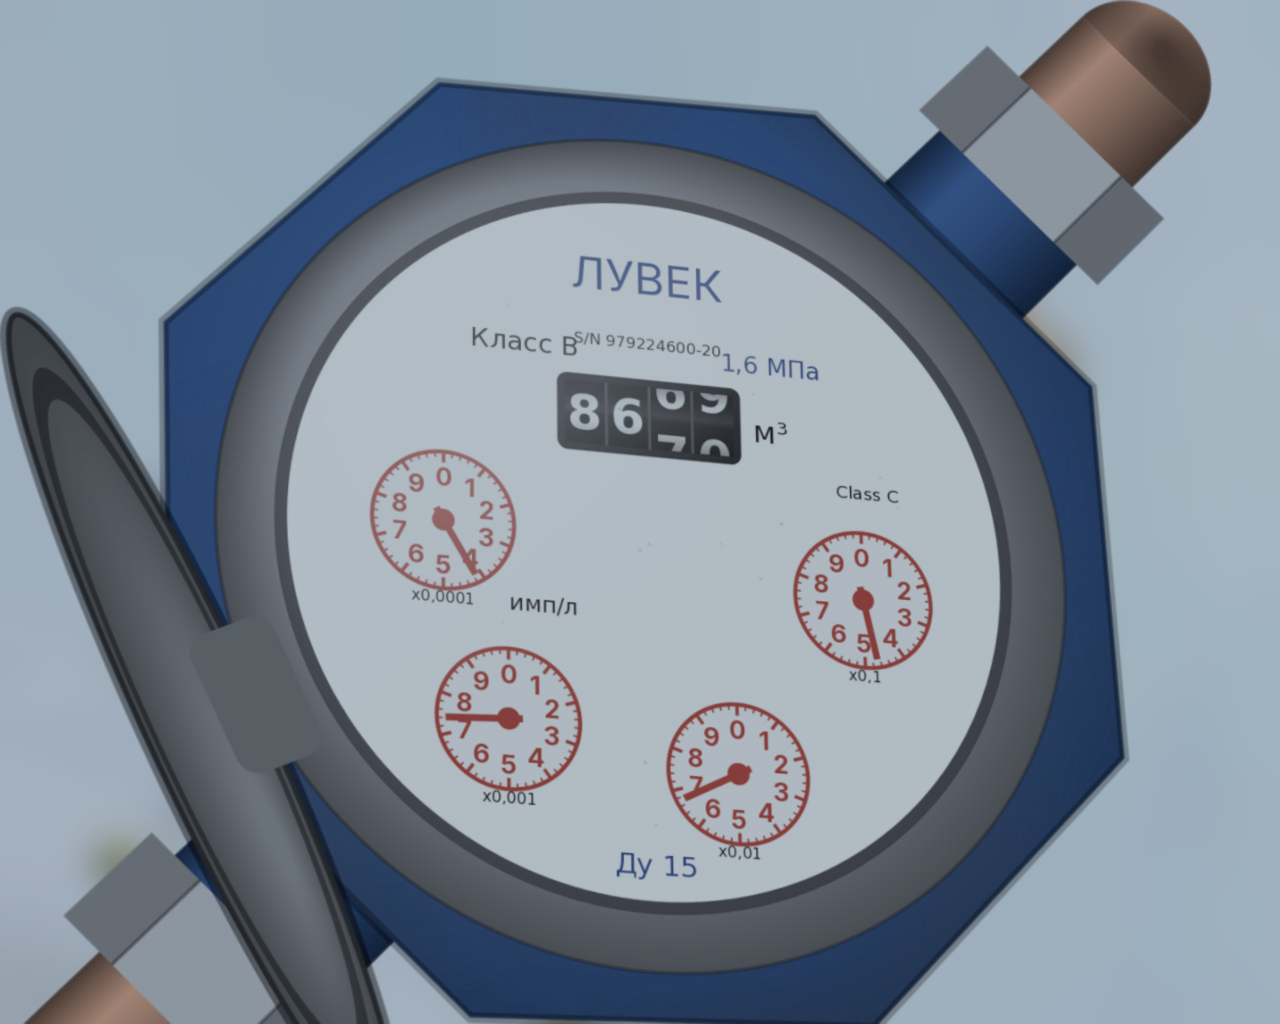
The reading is 8669.4674m³
